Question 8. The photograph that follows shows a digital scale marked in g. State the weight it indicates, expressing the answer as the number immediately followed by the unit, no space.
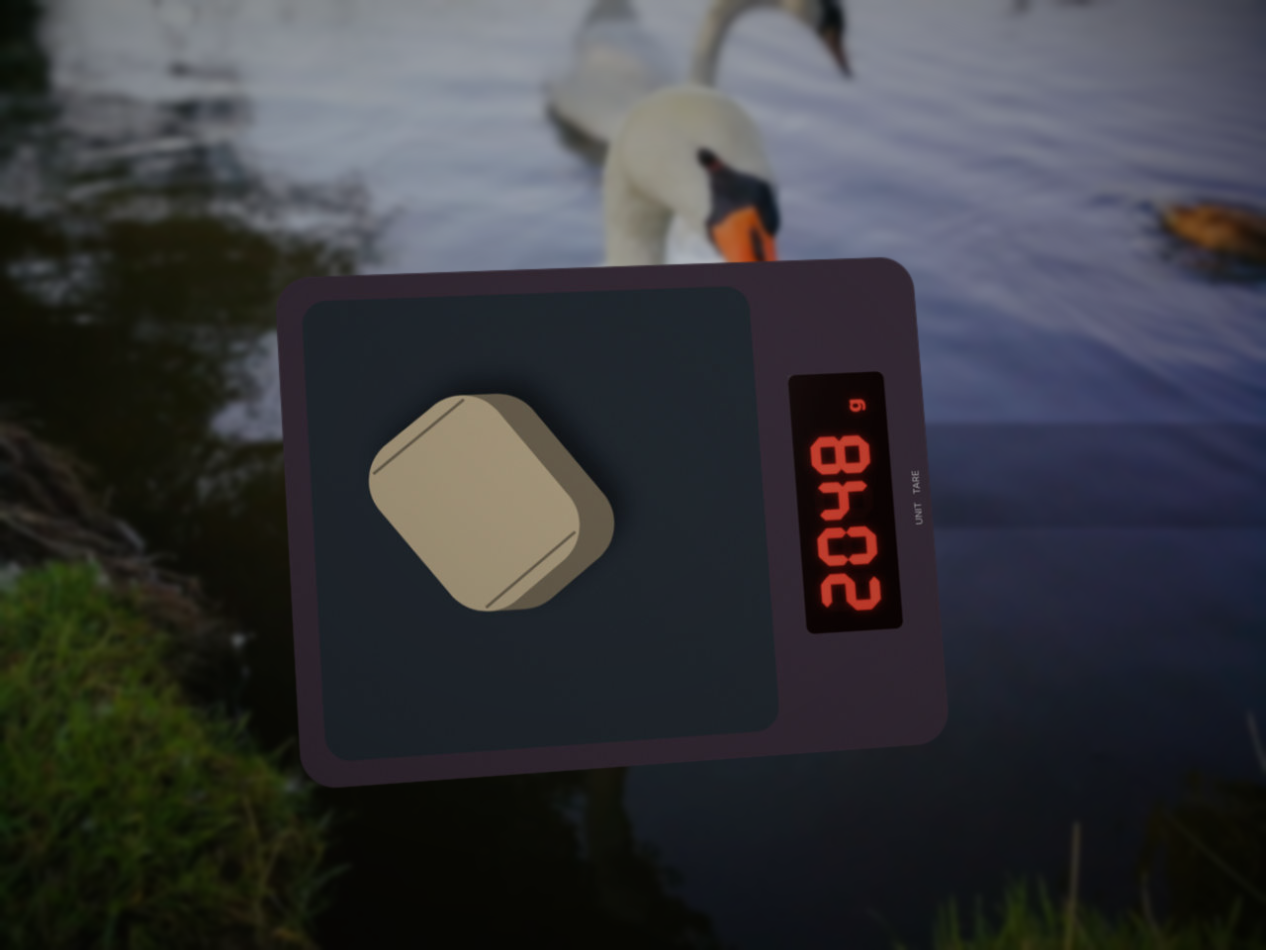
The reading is 2048g
